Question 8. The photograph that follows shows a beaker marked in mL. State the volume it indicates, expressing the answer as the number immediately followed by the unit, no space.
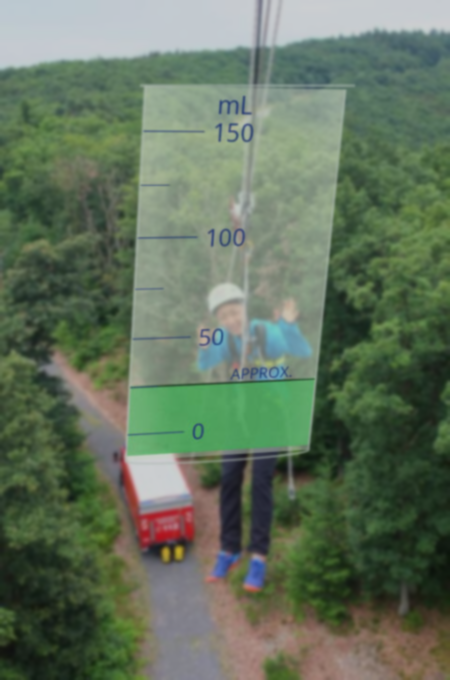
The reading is 25mL
